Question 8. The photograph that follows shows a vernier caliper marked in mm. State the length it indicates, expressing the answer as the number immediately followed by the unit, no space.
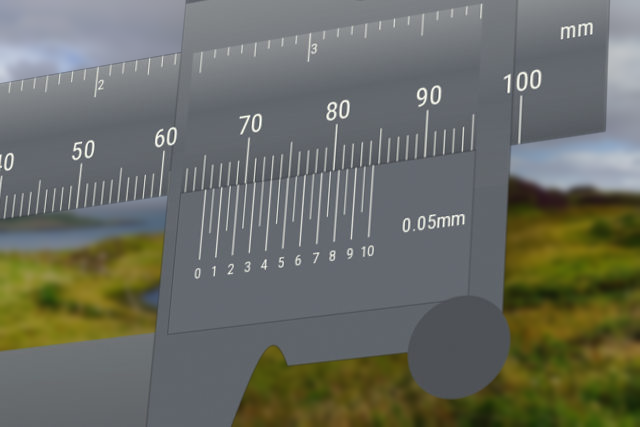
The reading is 65.4mm
